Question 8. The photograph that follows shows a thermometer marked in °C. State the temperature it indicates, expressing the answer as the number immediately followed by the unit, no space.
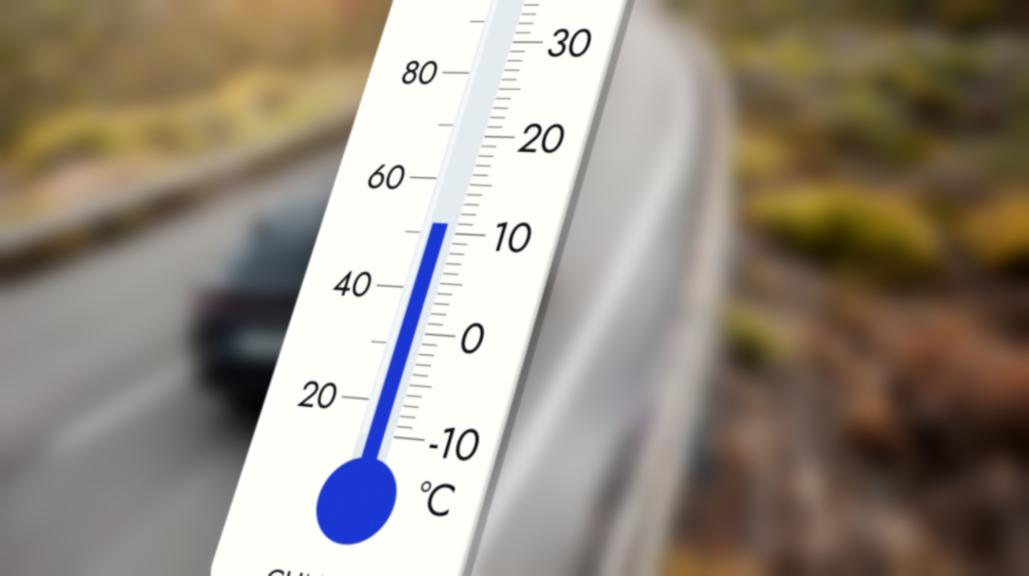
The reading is 11°C
